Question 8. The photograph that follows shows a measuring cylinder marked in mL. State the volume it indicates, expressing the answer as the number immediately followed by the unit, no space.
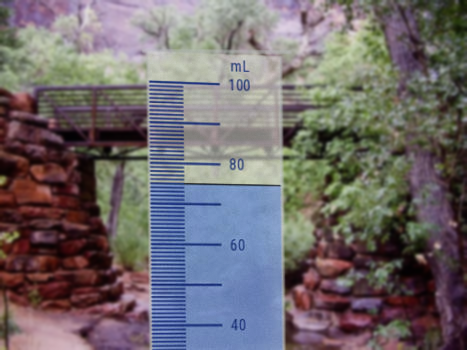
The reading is 75mL
